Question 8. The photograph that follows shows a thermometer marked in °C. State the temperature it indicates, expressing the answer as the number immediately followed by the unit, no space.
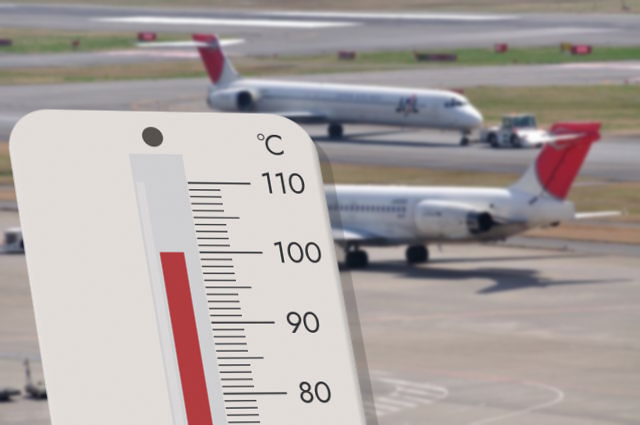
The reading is 100°C
